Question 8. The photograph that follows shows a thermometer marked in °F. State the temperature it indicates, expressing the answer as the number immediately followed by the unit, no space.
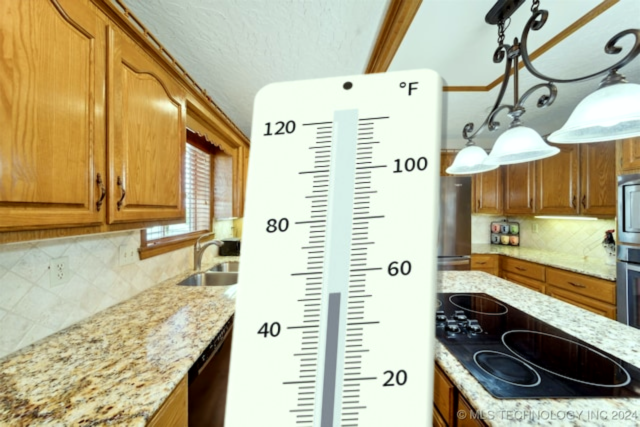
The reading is 52°F
